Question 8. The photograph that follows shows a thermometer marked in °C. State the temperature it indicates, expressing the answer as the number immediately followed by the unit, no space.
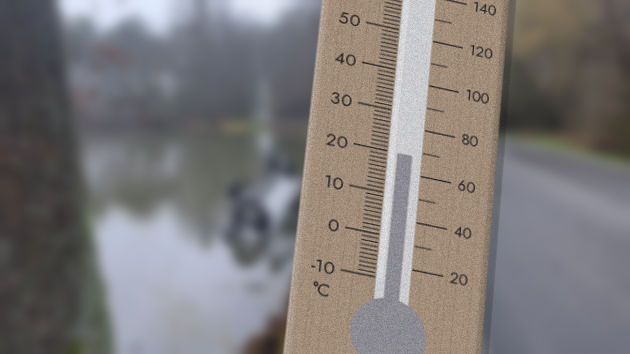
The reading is 20°C
